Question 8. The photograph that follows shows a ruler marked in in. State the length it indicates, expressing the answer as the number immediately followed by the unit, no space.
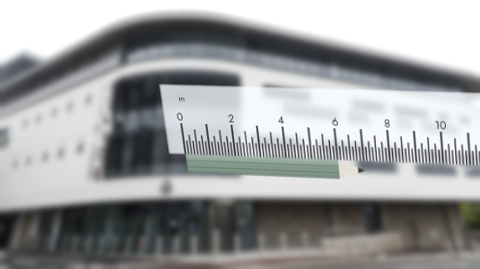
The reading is 7in
